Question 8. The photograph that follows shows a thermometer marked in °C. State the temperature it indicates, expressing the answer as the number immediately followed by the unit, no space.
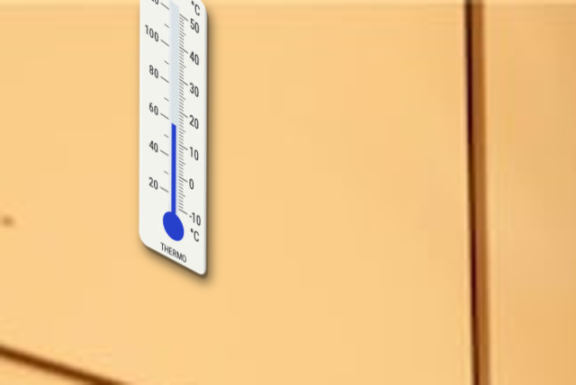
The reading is 15°C
